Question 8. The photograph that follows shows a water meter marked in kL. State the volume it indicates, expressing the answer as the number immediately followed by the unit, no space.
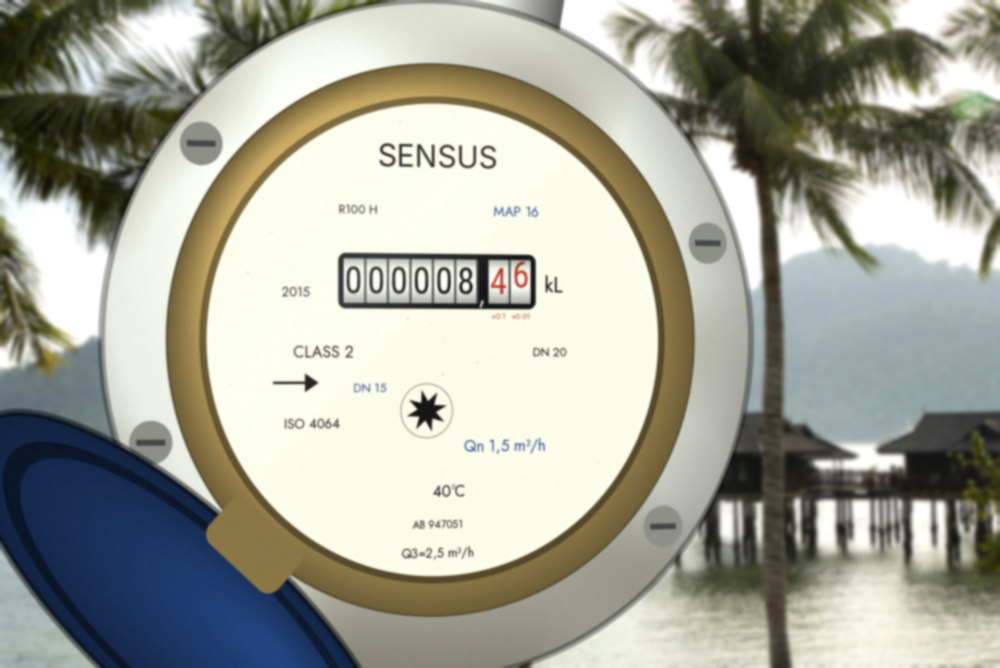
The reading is 8.46kL
